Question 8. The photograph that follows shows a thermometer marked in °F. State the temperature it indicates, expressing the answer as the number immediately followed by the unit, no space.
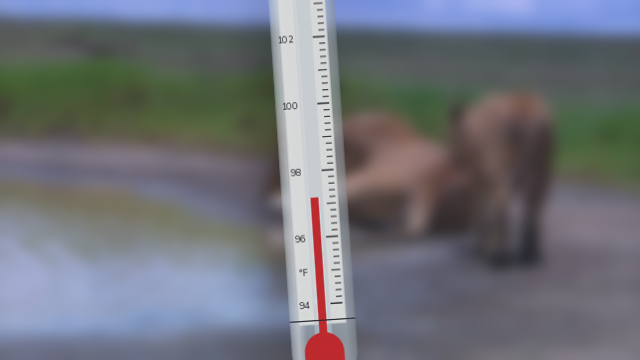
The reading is 97.2°F
